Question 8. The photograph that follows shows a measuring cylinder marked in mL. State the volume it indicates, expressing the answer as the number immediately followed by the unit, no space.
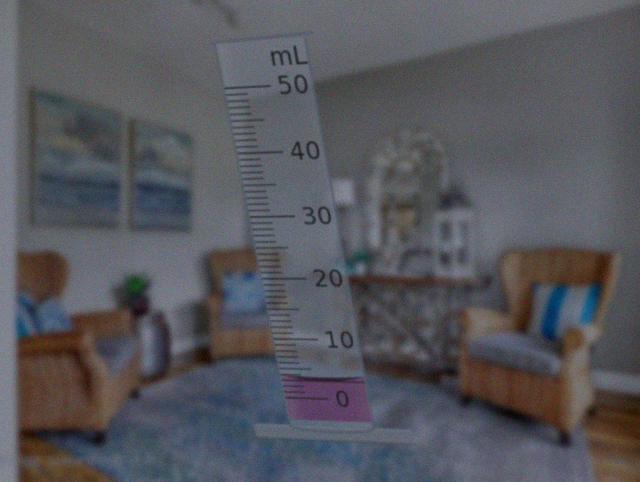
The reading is 3mL
